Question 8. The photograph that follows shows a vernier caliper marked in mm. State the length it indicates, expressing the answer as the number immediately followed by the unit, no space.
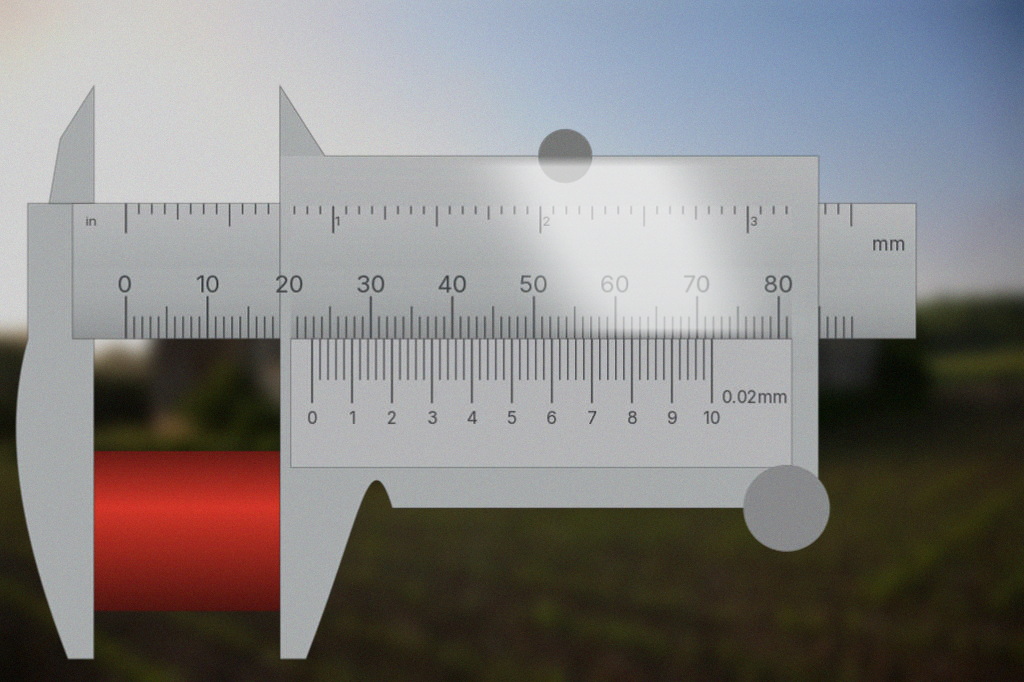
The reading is 22.8mm
